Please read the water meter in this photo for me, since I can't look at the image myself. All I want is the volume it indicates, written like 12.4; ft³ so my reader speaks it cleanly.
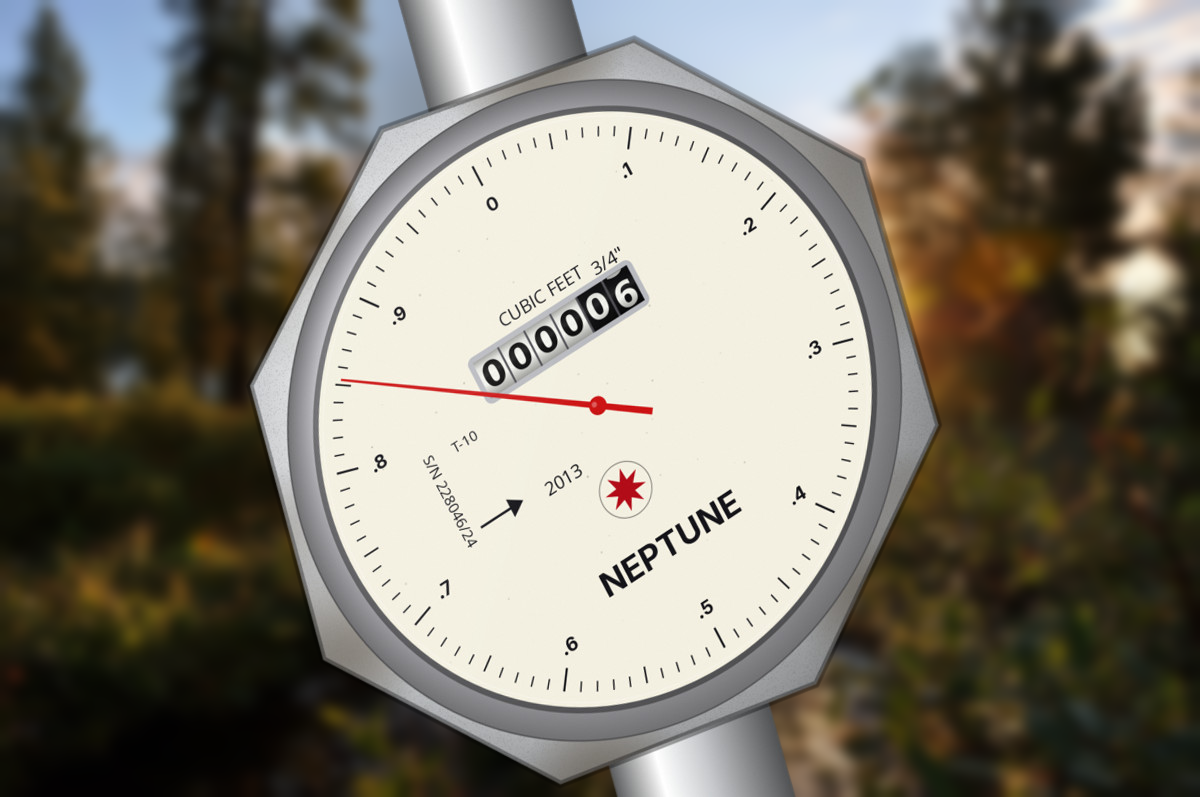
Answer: 5.85; ft³
